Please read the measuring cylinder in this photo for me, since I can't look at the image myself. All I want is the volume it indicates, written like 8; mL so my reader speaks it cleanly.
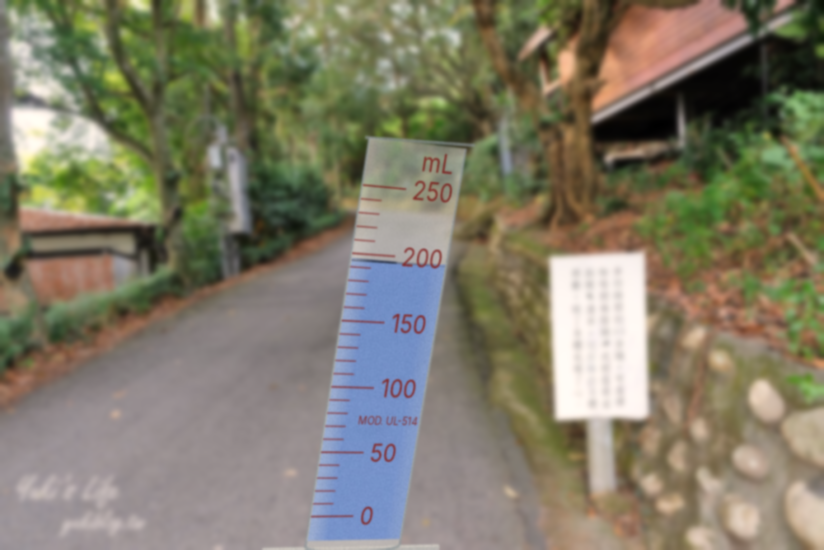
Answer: 195; mL
